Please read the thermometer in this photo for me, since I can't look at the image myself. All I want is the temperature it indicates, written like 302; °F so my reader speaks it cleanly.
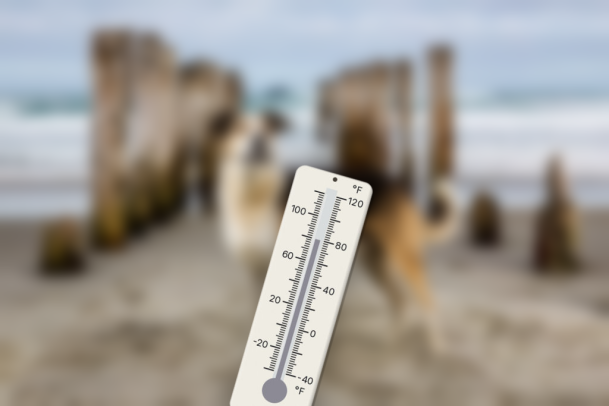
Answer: 80; °F
